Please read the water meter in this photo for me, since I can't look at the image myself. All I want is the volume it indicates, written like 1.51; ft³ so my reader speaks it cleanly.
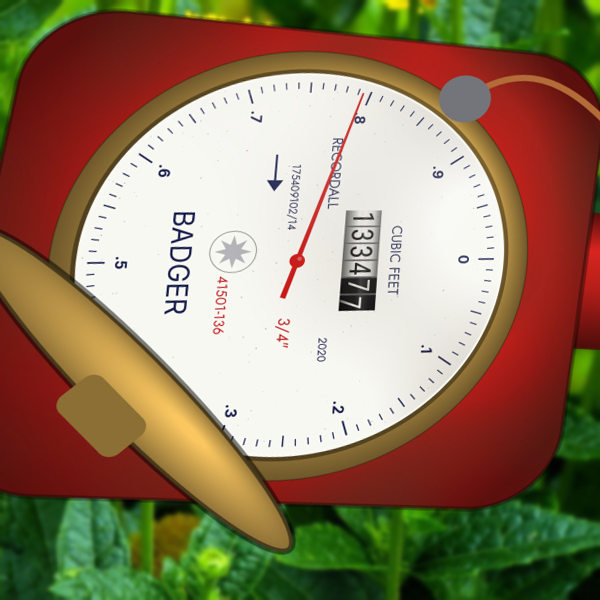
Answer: 133476.79; ft³
